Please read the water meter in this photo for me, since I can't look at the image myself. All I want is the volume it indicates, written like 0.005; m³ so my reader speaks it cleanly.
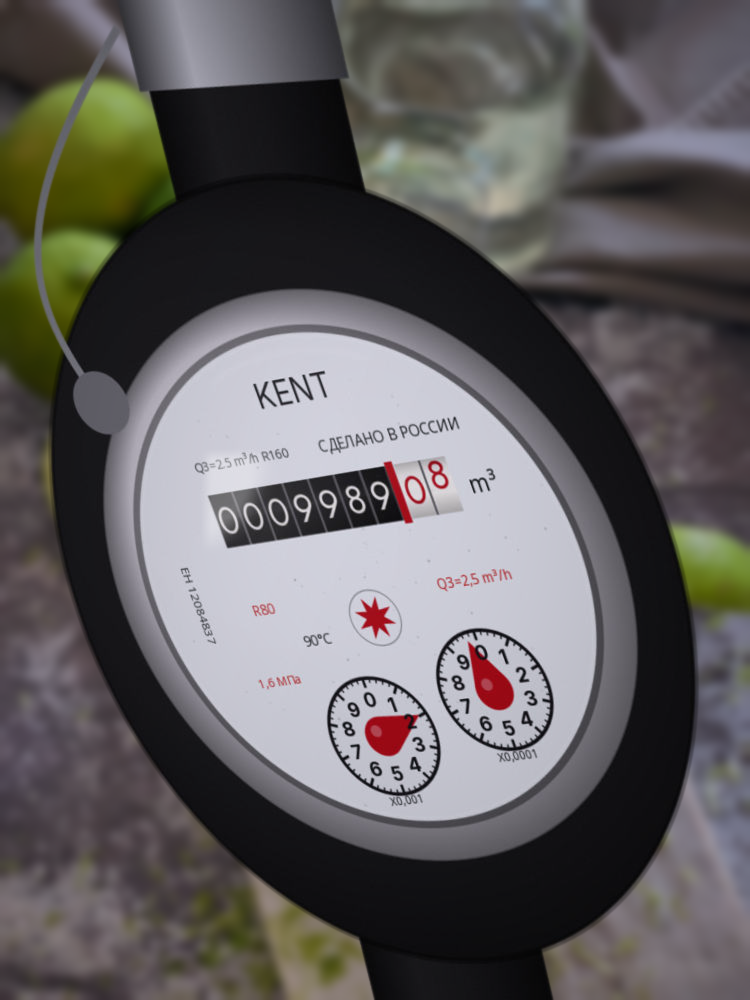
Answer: 9989.0819; m³
